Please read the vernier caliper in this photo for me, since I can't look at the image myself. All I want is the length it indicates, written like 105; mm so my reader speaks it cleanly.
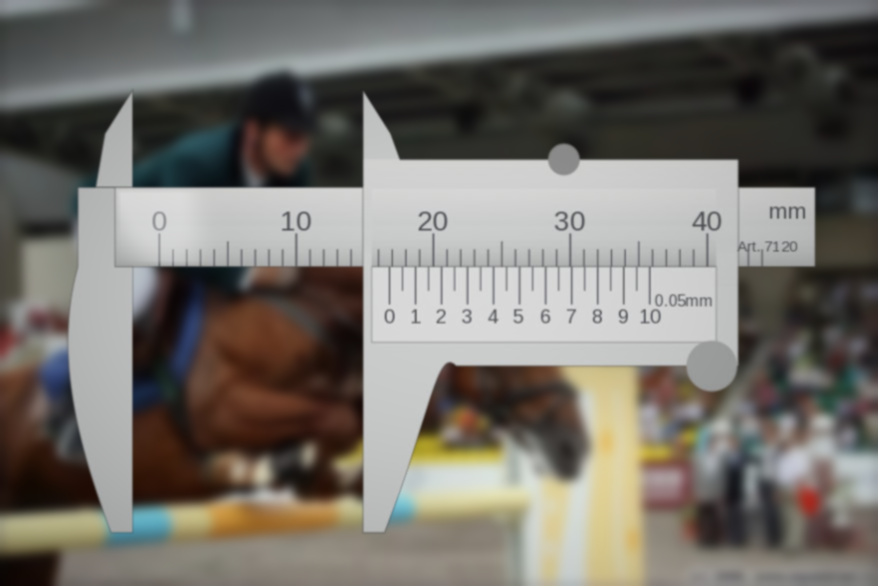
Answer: 16.8; mm
